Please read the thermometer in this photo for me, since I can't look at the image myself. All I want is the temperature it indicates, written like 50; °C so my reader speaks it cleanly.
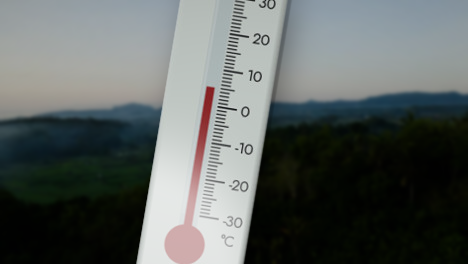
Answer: 5; °C
